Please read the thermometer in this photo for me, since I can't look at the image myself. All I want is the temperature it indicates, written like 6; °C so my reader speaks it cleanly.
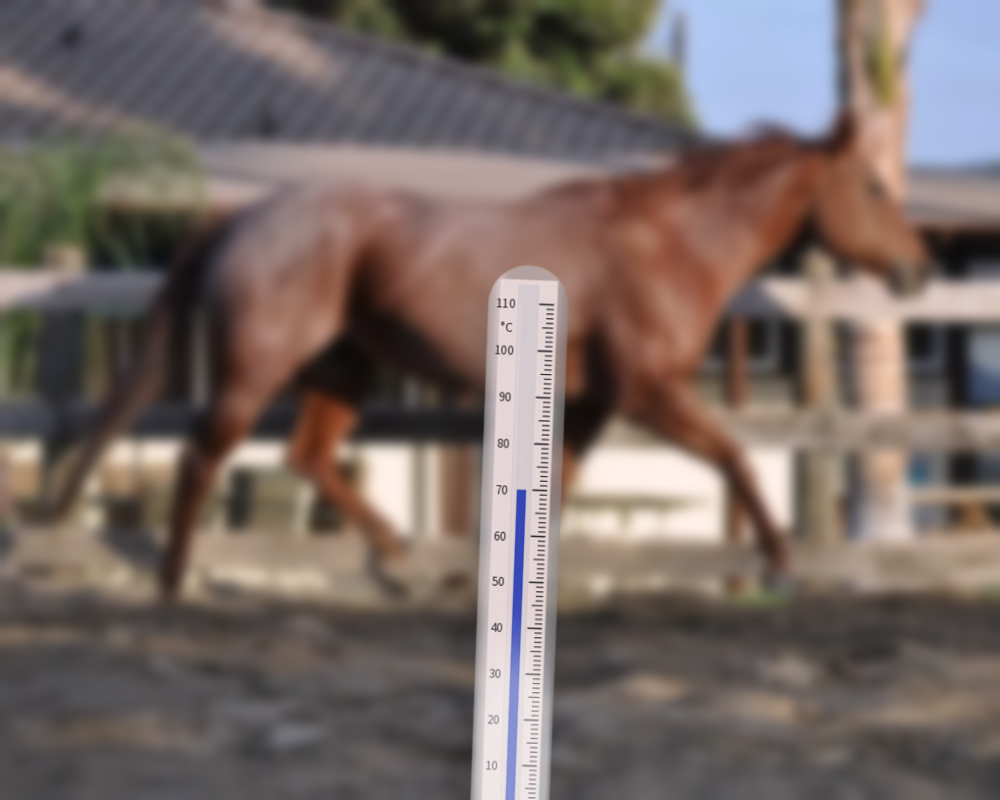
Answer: 70; °C
